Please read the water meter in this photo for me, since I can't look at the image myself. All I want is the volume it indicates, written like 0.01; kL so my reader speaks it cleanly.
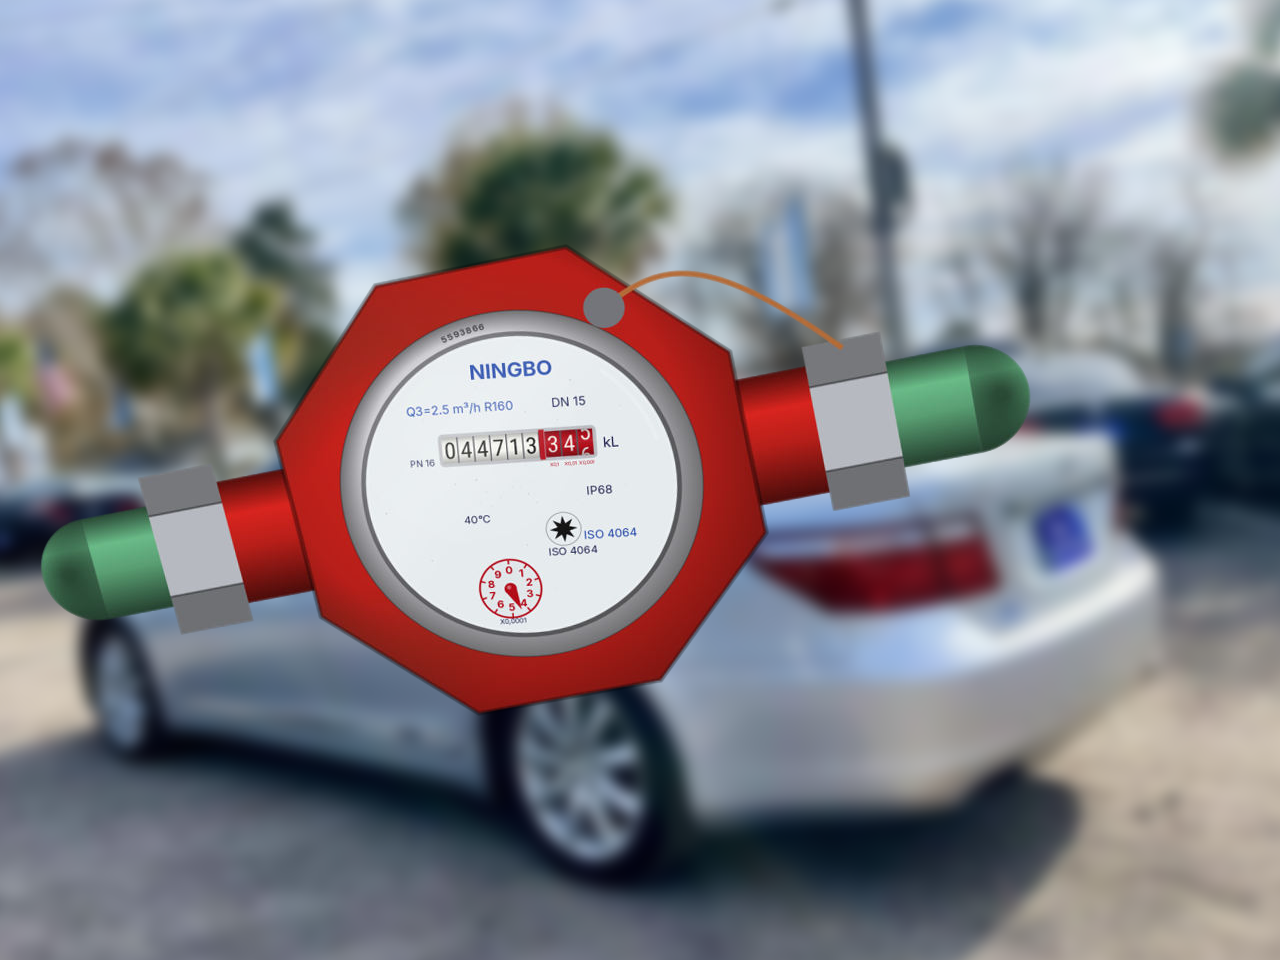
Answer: 44713.3454; kL
